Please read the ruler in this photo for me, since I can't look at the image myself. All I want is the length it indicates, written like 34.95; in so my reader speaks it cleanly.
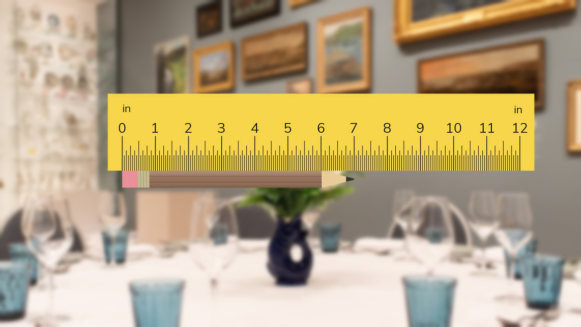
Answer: 7; in
